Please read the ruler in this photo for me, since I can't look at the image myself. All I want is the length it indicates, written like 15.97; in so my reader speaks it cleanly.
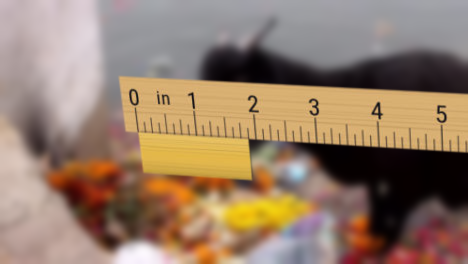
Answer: 1.875; in
